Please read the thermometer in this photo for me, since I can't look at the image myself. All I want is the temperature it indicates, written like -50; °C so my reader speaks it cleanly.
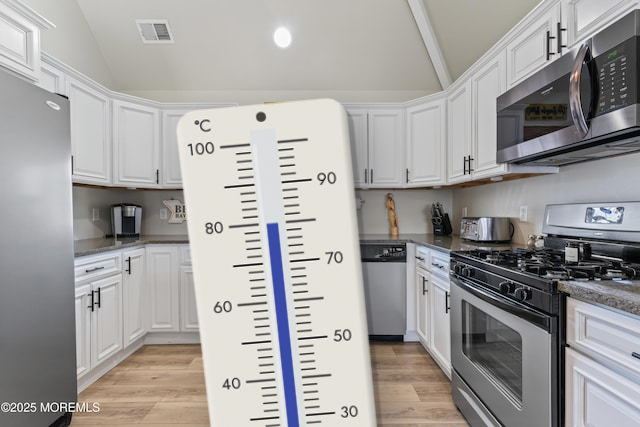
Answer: 80; °C
